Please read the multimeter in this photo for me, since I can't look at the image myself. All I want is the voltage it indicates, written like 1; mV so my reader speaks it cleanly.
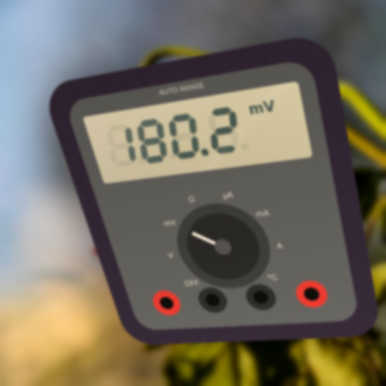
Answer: 180.2; mV
